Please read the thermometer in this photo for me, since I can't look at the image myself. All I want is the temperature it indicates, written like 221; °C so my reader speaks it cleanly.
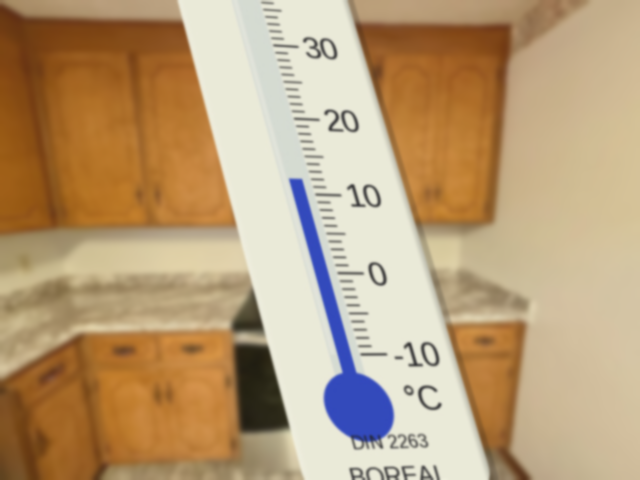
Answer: 12; °C
